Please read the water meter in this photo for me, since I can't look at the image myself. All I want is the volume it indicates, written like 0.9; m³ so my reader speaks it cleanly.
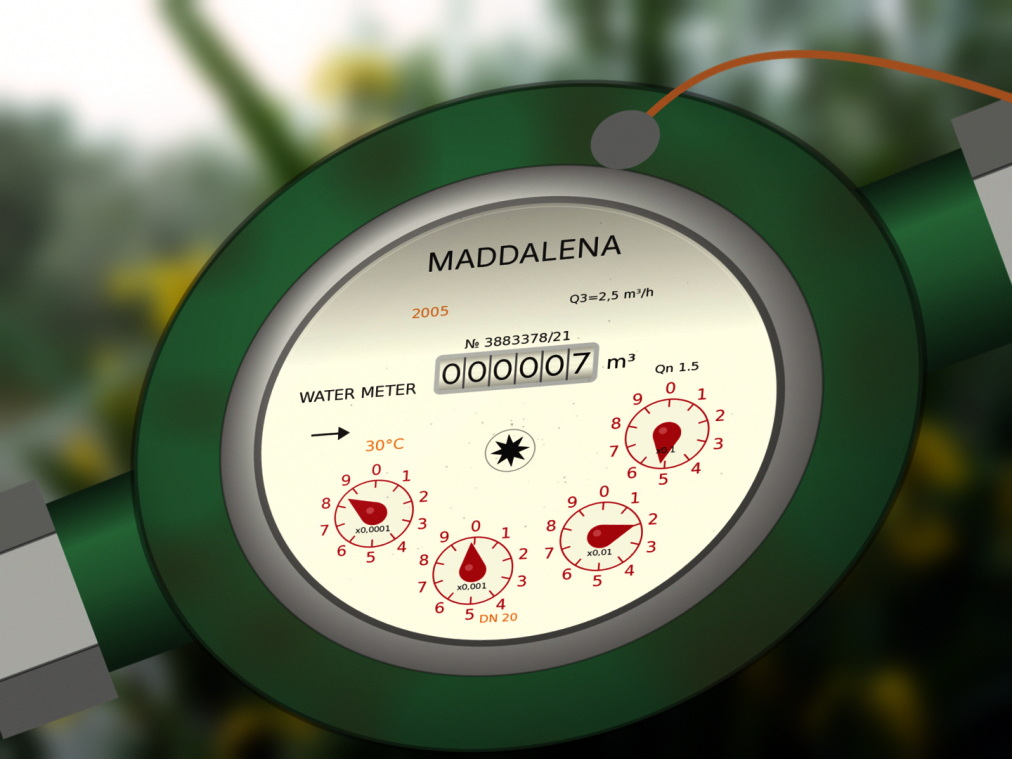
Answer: 7.5198; m³
